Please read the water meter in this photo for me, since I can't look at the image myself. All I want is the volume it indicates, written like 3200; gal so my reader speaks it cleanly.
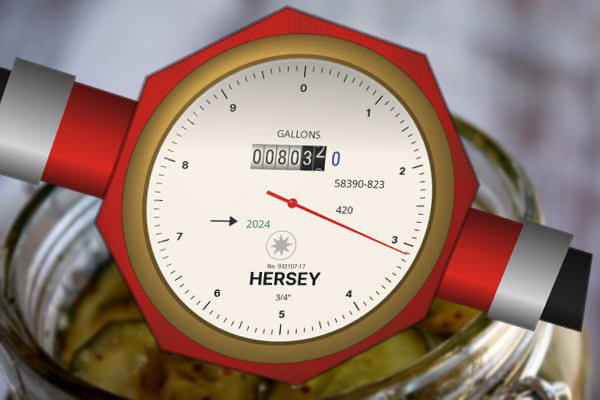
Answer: 80323.1; gal
